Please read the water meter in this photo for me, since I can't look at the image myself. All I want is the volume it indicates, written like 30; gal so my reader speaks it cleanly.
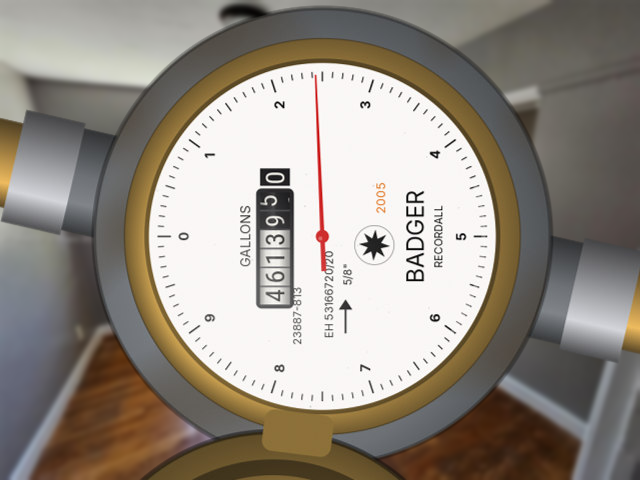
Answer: 4613952.4; gal
